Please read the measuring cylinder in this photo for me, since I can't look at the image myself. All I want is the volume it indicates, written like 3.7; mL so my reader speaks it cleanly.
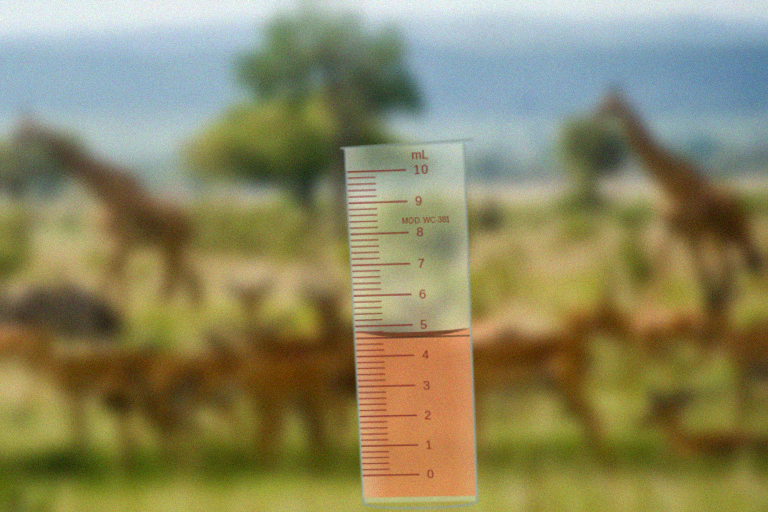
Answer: 4.6; mL
